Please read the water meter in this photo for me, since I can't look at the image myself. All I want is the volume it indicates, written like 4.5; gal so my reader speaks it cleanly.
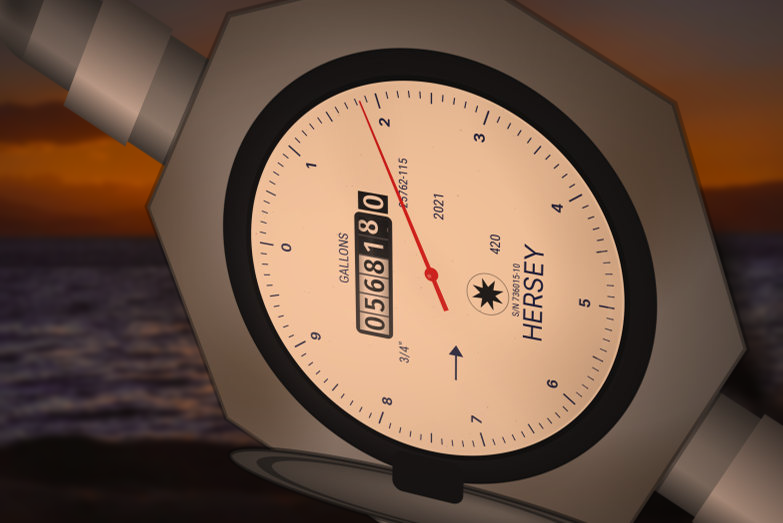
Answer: 568181.8; gal
